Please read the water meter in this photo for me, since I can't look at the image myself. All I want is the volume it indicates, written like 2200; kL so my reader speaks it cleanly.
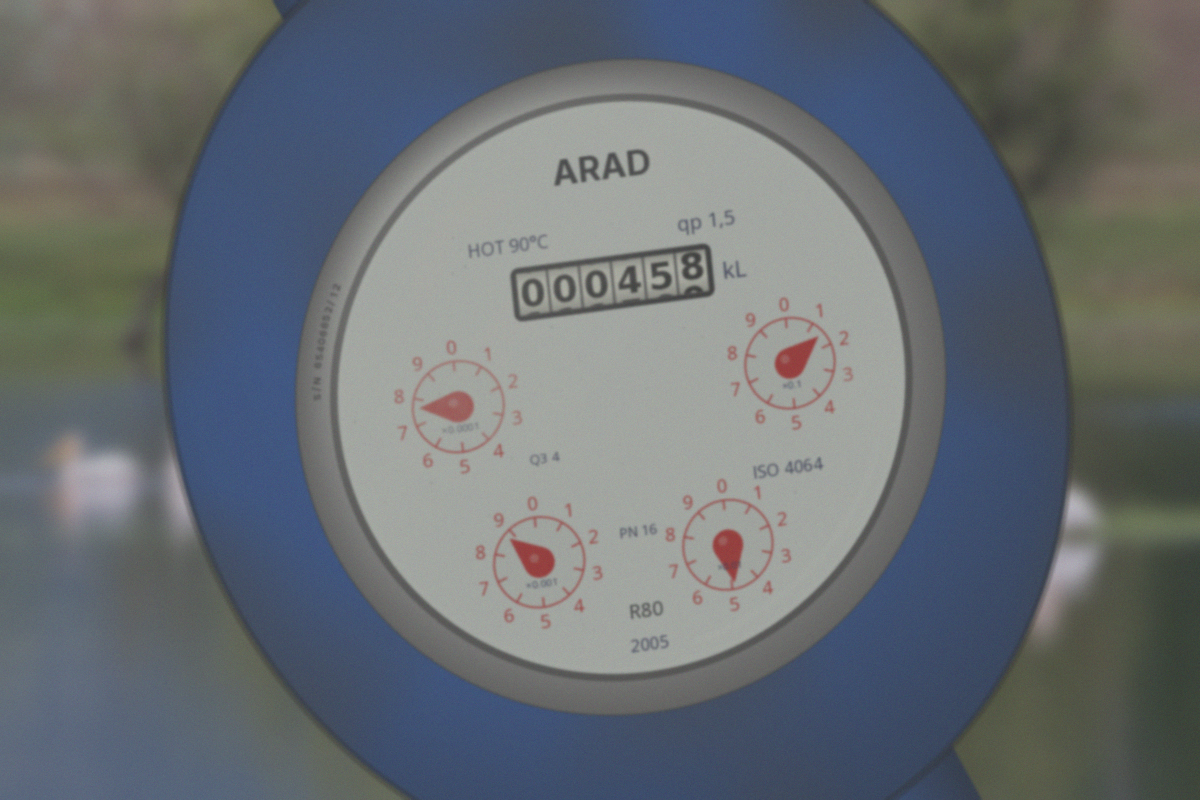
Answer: 458.1487; kL
